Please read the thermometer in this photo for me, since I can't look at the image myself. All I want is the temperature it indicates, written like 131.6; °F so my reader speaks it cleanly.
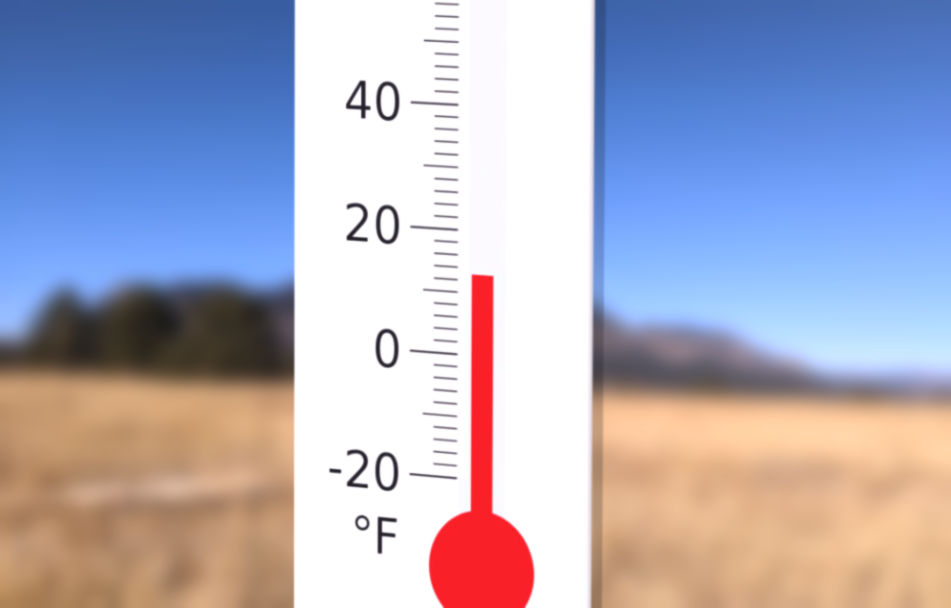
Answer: 13; °F
